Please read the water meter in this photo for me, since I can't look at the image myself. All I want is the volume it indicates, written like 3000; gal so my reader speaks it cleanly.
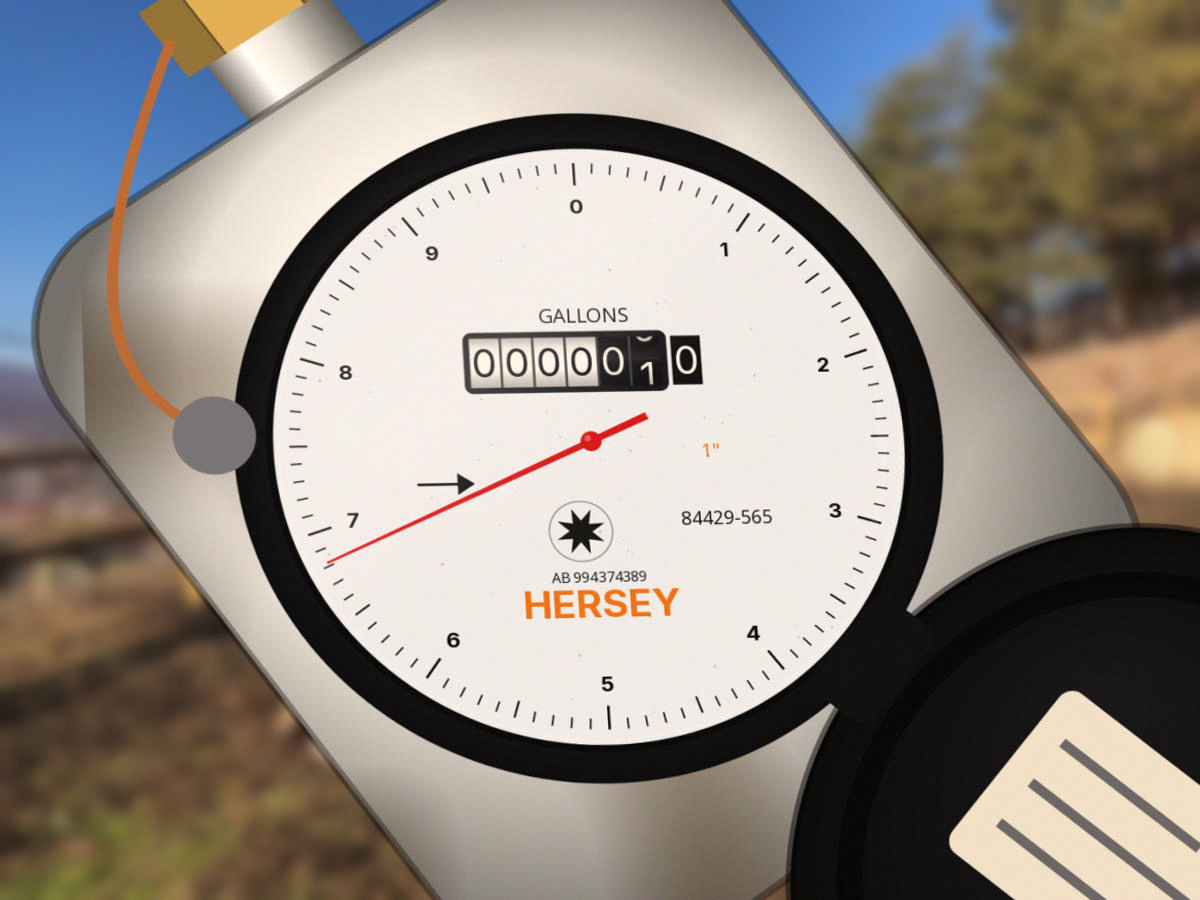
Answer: 6.8; gal
